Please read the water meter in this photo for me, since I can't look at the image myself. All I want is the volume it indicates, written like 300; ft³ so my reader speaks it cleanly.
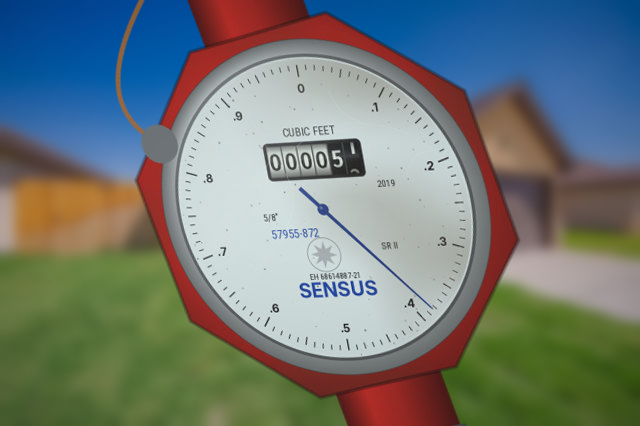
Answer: 51.38; ft³
